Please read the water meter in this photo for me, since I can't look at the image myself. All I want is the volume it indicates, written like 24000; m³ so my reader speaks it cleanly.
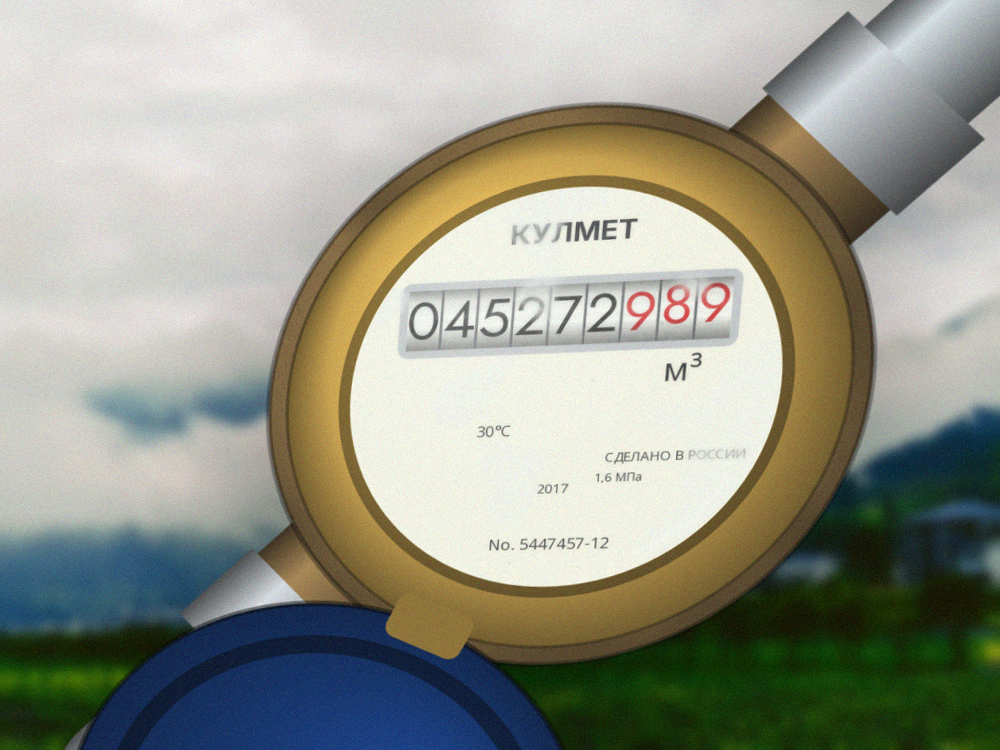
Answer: 45272.989; m³
